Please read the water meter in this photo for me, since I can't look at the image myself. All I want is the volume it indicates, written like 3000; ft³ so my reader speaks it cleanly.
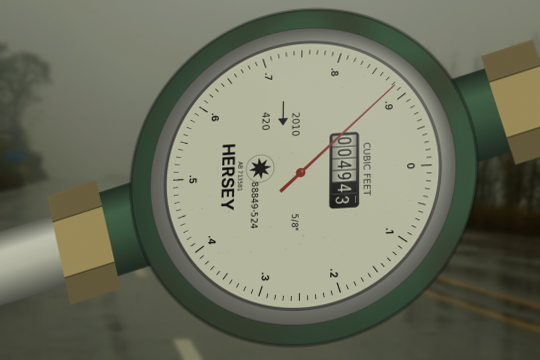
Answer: 4942.88; ft³
